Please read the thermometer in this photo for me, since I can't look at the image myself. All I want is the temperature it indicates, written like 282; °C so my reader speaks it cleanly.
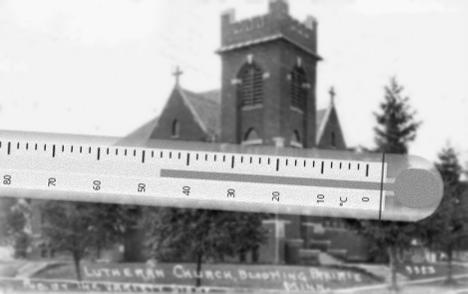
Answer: 46; °C
